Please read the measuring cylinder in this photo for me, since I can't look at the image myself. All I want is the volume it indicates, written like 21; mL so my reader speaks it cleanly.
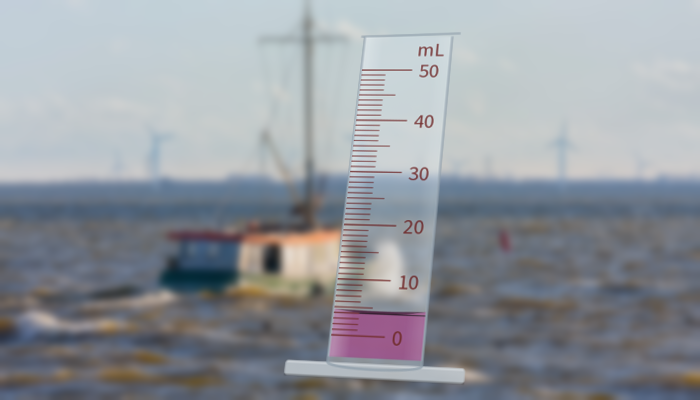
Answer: 4; mL
